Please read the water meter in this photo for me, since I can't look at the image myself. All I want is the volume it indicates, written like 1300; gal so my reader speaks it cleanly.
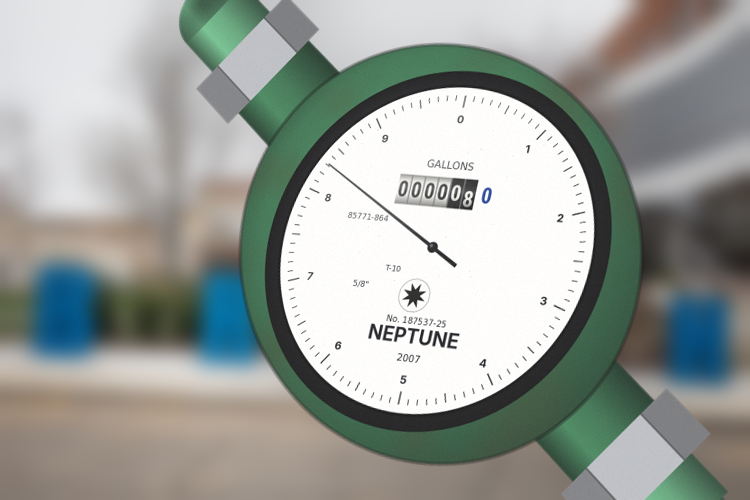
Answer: 78.3; gal
